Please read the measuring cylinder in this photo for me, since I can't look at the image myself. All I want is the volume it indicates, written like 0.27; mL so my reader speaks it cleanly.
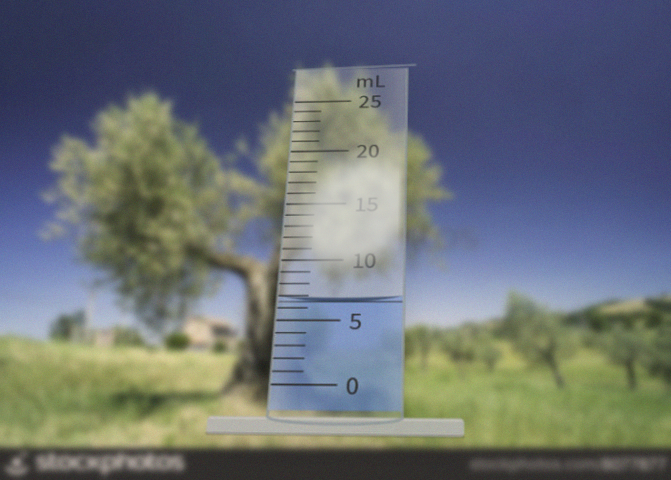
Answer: 6.5; mL
